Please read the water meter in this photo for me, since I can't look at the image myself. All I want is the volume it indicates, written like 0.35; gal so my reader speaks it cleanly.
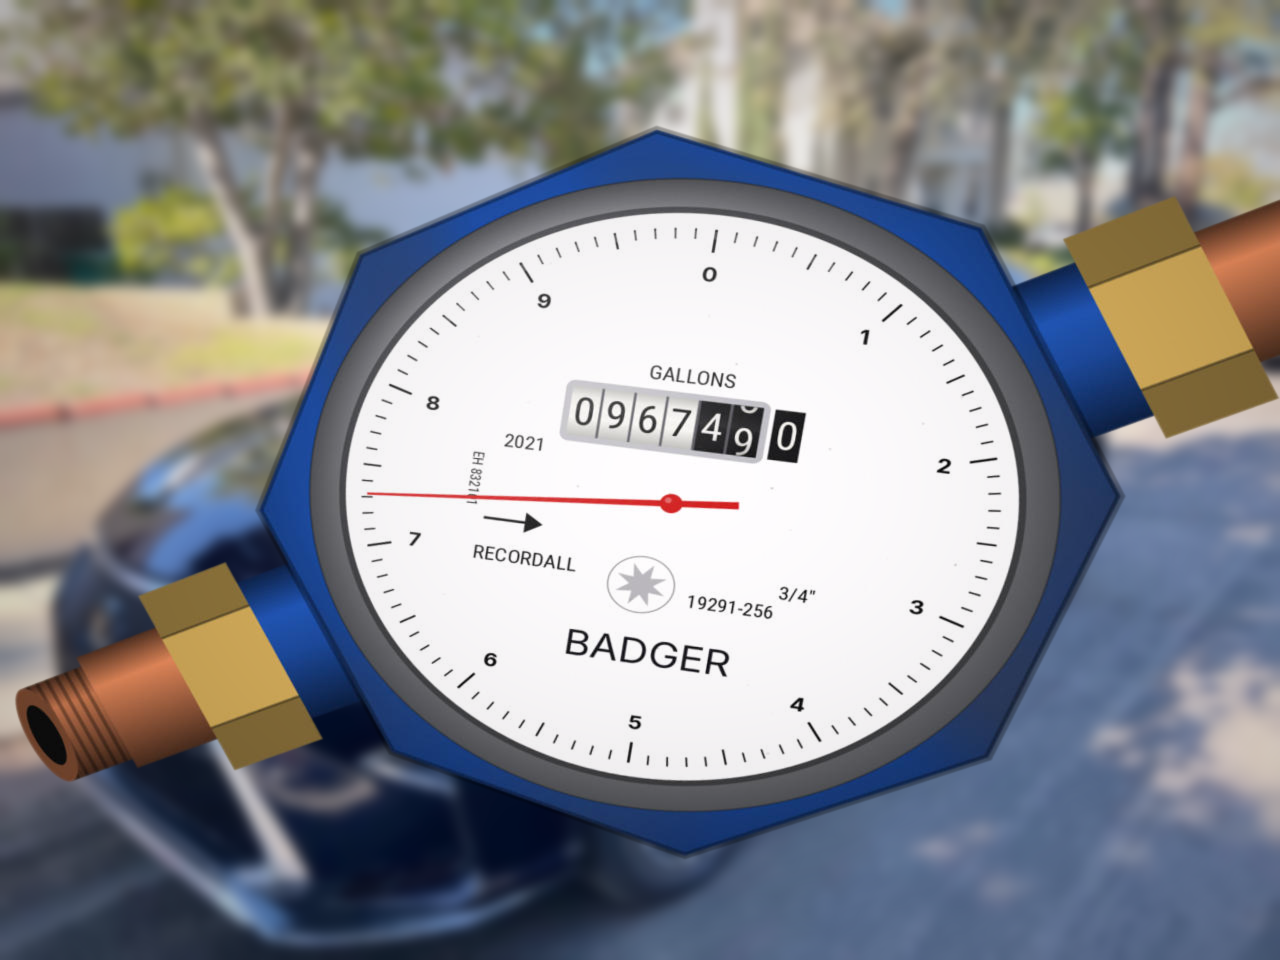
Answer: 967487.3; gal
